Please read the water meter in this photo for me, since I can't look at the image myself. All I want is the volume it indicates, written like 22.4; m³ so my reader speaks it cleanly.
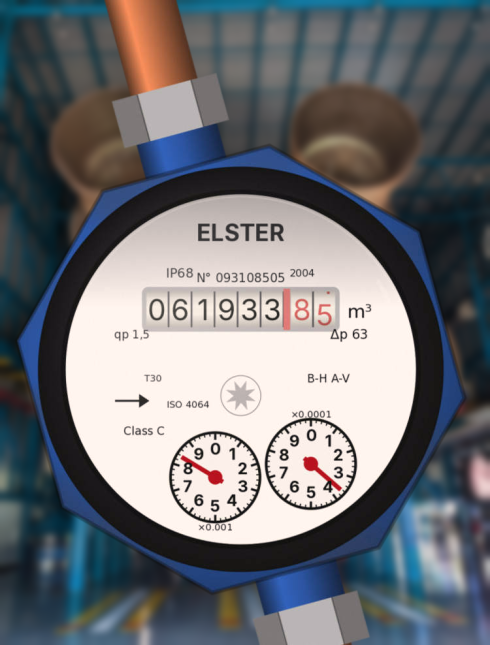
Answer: 61933.8483; m³
